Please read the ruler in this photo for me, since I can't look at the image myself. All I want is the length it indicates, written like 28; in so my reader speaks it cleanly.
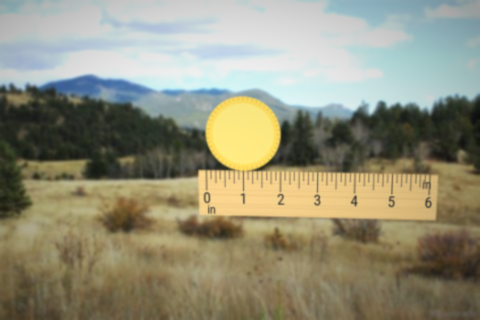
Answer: 2; in
